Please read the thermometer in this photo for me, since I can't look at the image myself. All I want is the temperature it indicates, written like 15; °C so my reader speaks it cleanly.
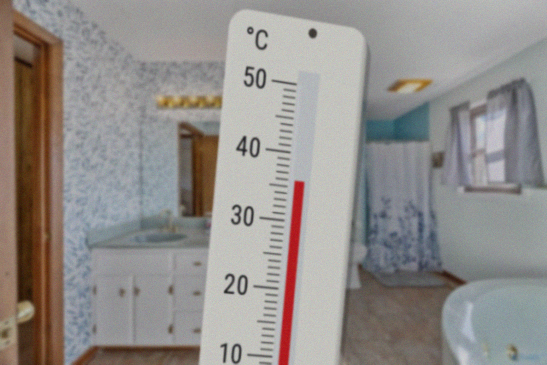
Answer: 36; °C
